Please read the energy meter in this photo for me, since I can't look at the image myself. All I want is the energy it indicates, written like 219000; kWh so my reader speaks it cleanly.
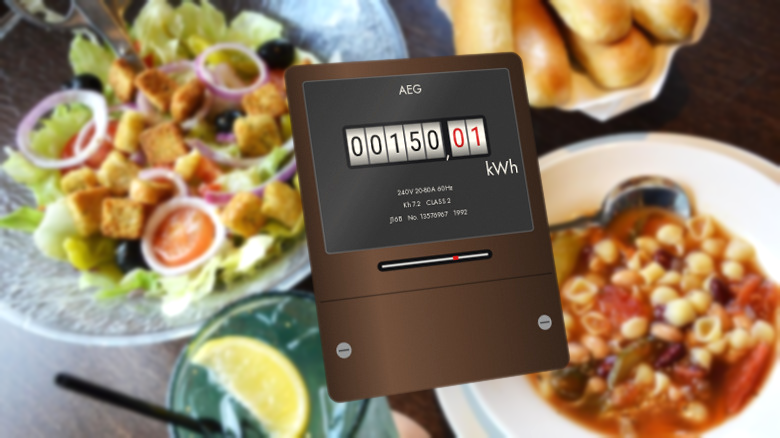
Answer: 150.01; kWh
